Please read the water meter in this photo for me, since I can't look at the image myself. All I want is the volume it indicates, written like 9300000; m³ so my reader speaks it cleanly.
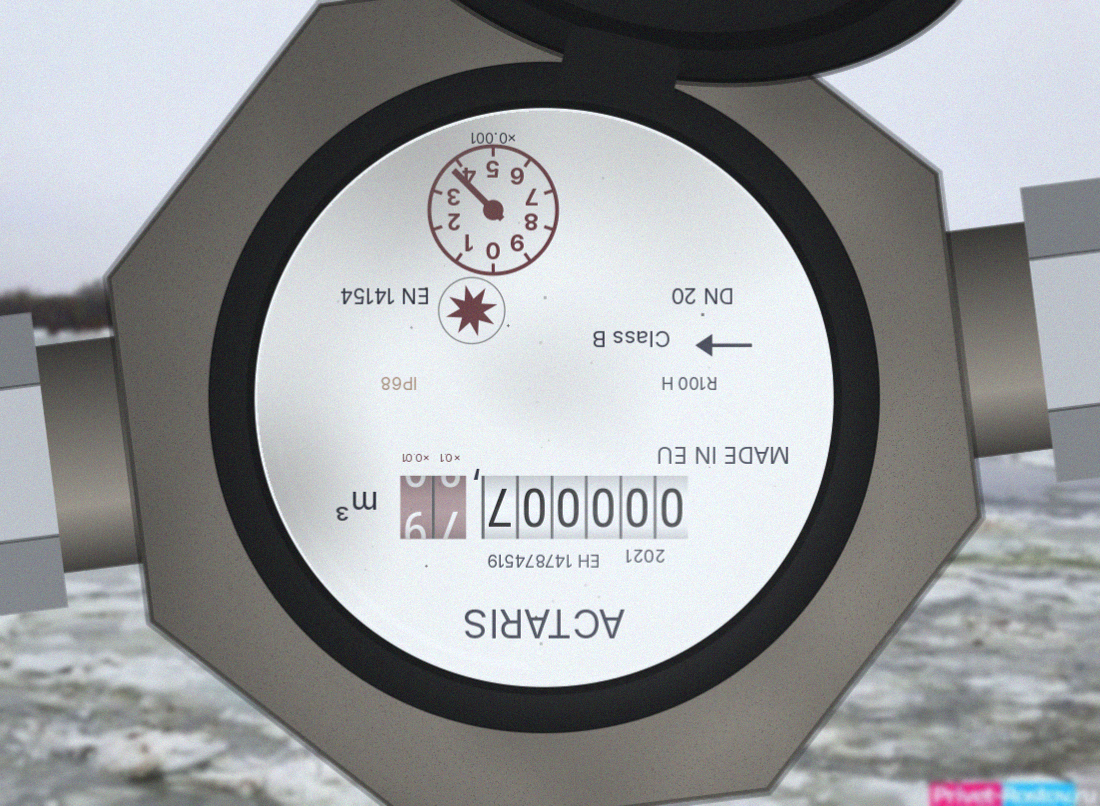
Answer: 7.793; m³
